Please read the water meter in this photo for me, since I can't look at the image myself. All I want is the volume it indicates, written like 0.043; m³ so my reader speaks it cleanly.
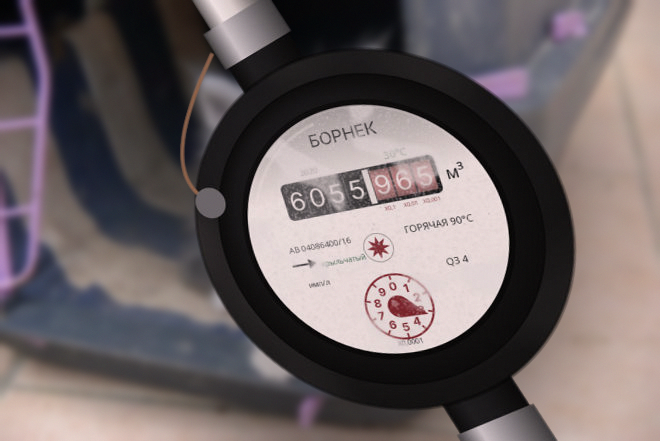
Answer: 6055.9653; m³
